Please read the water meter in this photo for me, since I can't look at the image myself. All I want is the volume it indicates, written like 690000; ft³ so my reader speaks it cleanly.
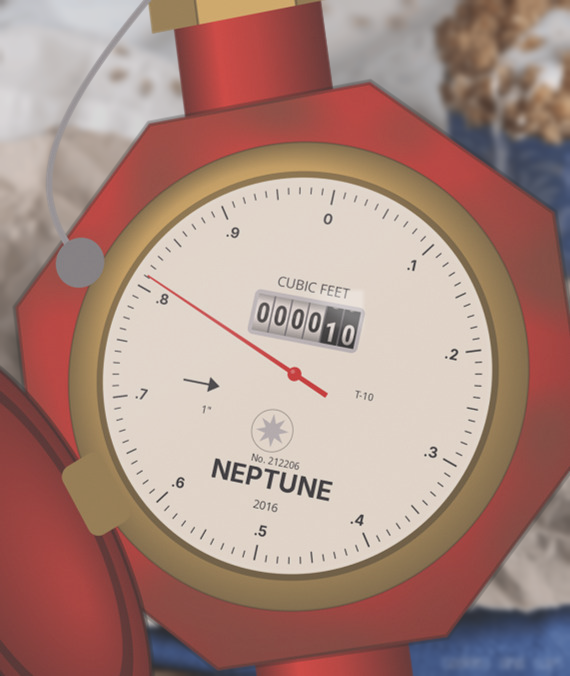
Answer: 9.81; ft³
